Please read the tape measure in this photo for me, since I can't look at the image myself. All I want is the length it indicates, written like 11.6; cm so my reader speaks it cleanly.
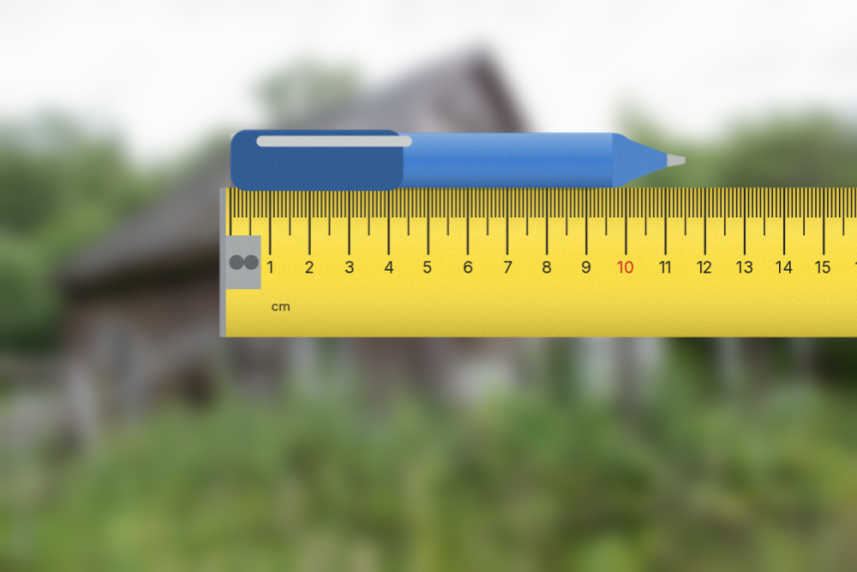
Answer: 11.5; cm
